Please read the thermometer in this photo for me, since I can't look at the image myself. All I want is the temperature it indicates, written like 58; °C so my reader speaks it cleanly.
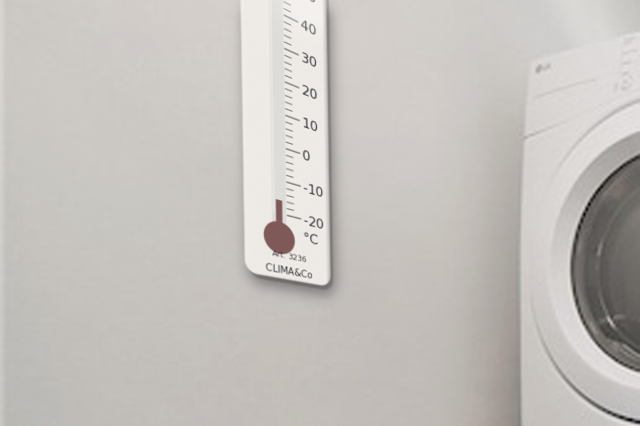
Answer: -16; °C
